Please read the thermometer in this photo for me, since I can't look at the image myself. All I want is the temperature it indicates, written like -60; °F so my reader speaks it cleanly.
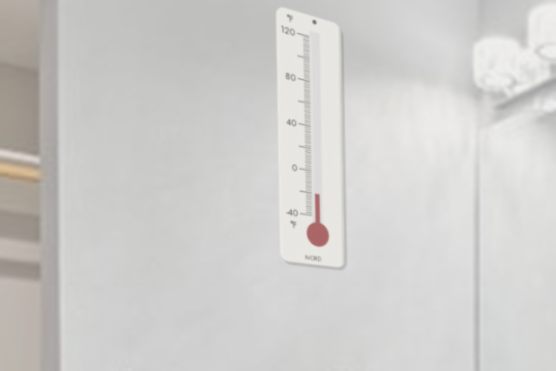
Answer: -20; °F
